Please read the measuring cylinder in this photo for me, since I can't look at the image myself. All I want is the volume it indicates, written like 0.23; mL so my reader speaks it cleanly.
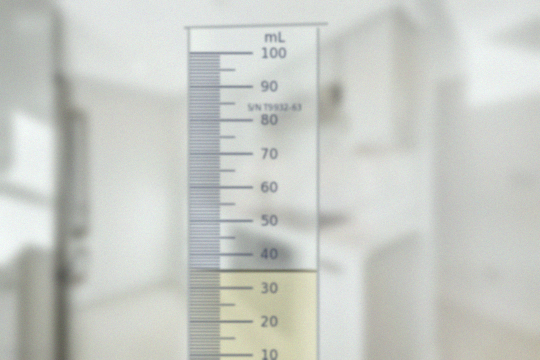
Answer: 35; mL
